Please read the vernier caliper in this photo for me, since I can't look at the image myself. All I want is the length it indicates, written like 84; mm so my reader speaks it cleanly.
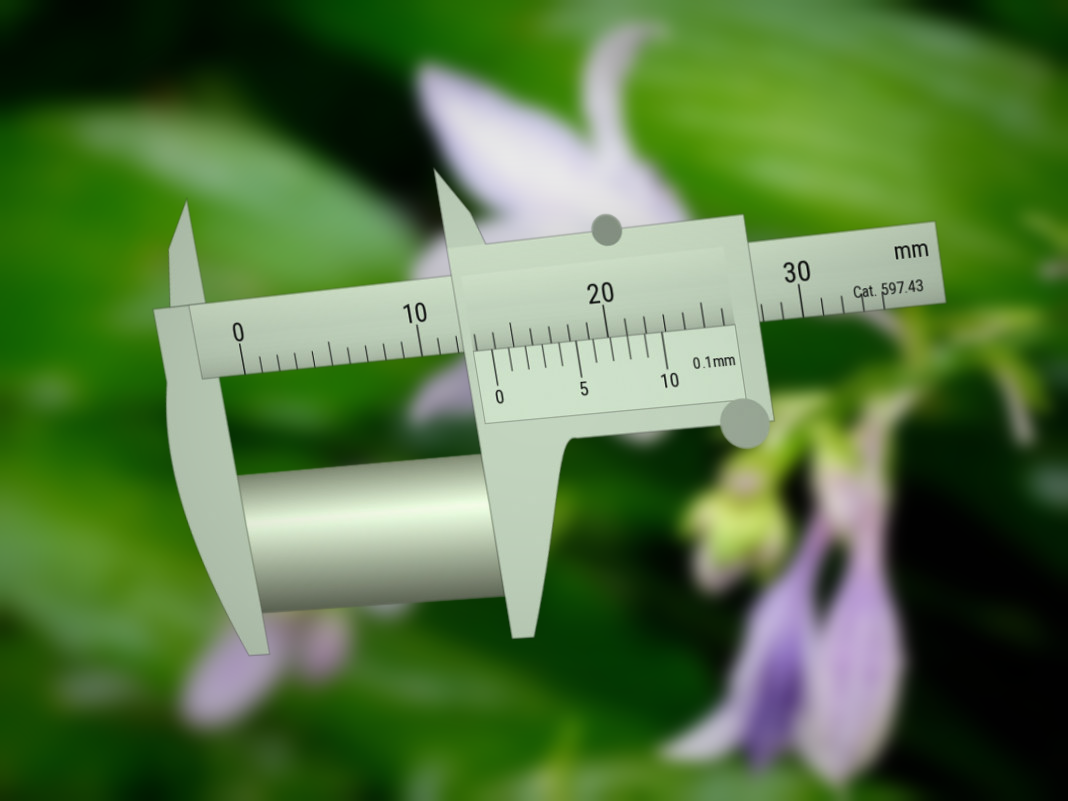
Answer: 13.8; mm
